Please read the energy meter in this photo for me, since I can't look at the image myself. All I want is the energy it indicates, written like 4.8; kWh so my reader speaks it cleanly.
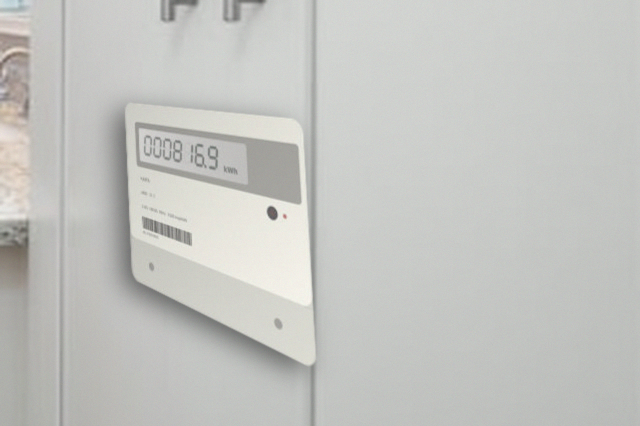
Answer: 816.9; kWh
